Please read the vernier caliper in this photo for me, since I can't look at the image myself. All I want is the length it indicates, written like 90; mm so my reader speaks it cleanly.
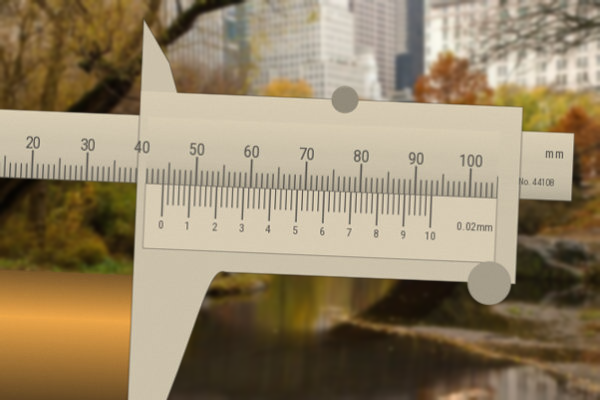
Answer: 44.0; mm
